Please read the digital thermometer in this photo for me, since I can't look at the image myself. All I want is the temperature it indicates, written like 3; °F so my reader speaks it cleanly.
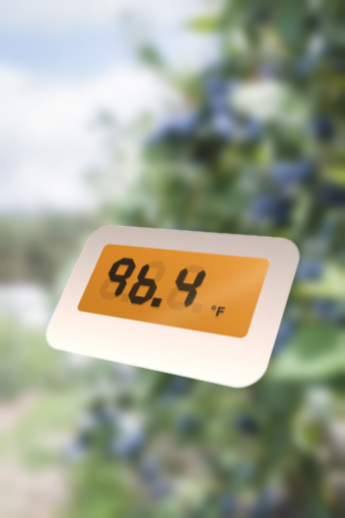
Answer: 96.4; °F
